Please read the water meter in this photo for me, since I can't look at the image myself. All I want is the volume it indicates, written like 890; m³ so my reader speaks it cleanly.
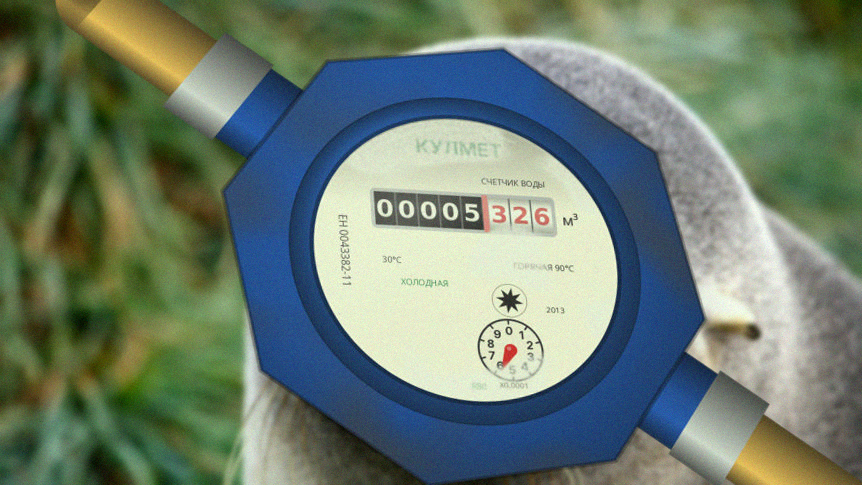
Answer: 5.3265; m³
